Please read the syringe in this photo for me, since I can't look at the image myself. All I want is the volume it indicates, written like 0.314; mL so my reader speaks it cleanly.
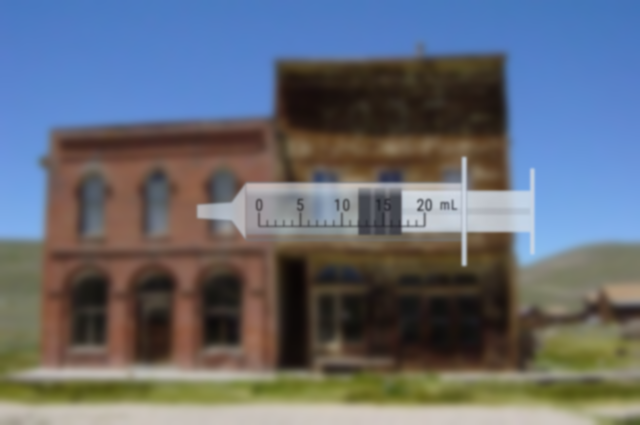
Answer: 12; mL
